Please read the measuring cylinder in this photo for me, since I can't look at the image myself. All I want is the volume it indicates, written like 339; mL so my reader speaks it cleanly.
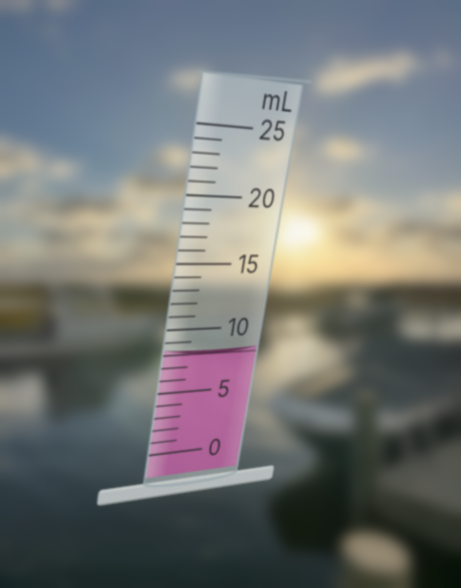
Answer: 8; mL
